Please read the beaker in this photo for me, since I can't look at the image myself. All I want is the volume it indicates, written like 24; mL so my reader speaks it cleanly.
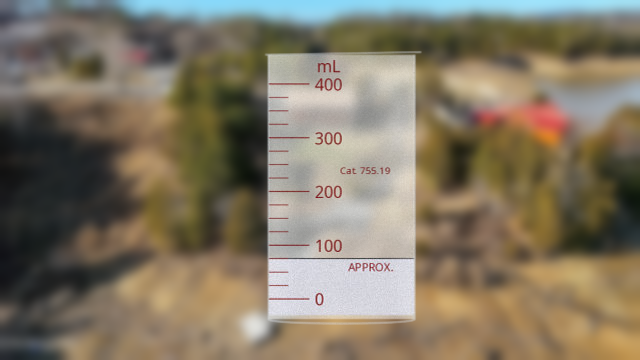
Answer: 75; mL
